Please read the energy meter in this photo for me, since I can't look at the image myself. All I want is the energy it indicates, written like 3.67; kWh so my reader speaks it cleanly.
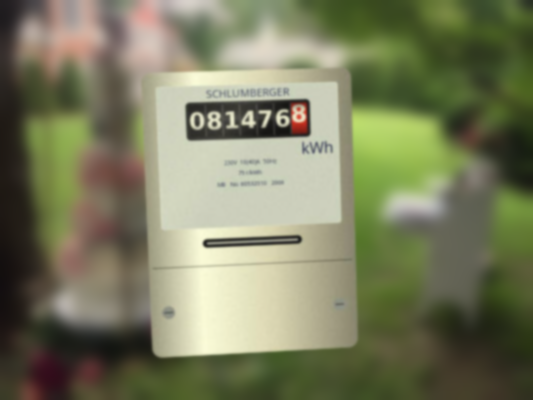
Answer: 81476.8; kWh
